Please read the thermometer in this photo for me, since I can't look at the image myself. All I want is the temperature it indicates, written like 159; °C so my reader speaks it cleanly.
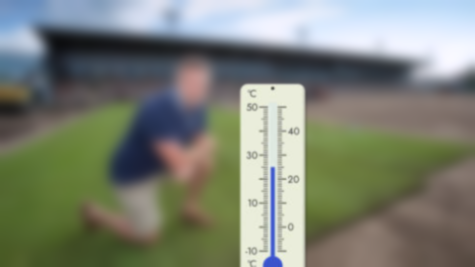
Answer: 25; °C
